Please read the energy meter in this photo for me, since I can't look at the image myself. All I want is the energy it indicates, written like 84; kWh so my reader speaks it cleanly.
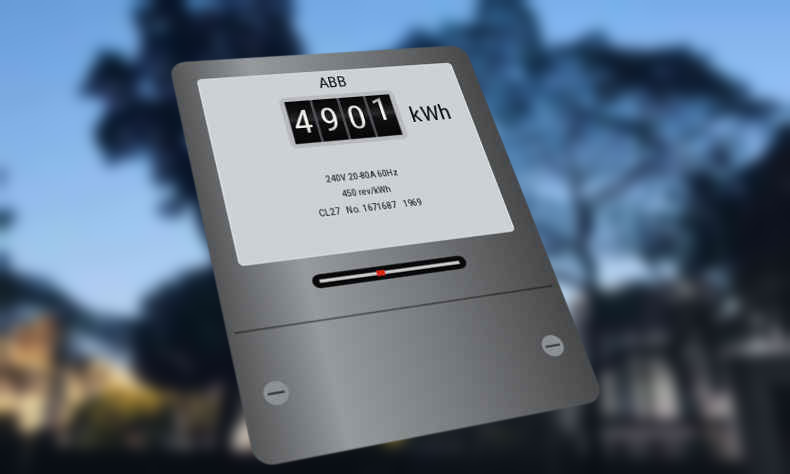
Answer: 4901; kWh
